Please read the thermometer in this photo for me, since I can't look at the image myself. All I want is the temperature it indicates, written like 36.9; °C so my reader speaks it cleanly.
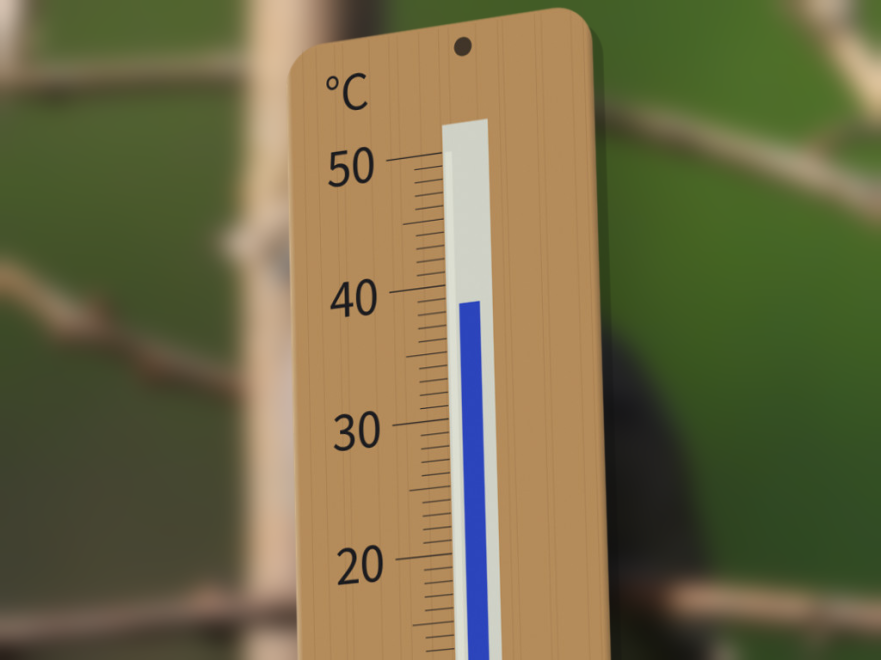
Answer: 38.5; °C
